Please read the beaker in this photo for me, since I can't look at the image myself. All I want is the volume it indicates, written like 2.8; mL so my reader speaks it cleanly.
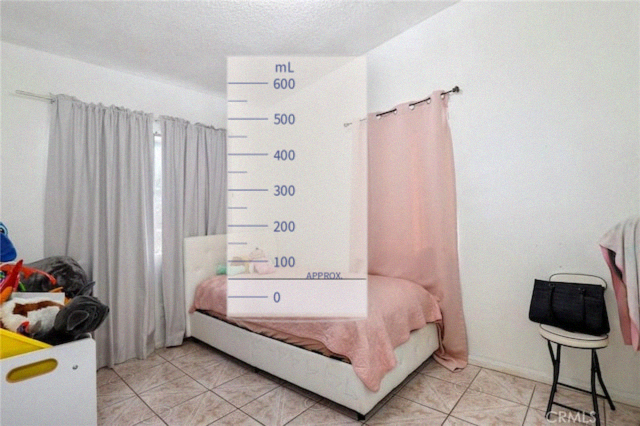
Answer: 50; mL
